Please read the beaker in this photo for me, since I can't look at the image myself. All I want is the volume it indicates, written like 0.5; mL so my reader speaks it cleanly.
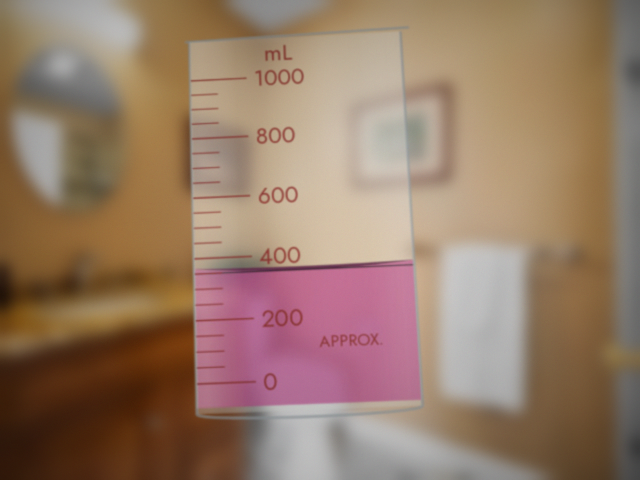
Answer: 350; mL
